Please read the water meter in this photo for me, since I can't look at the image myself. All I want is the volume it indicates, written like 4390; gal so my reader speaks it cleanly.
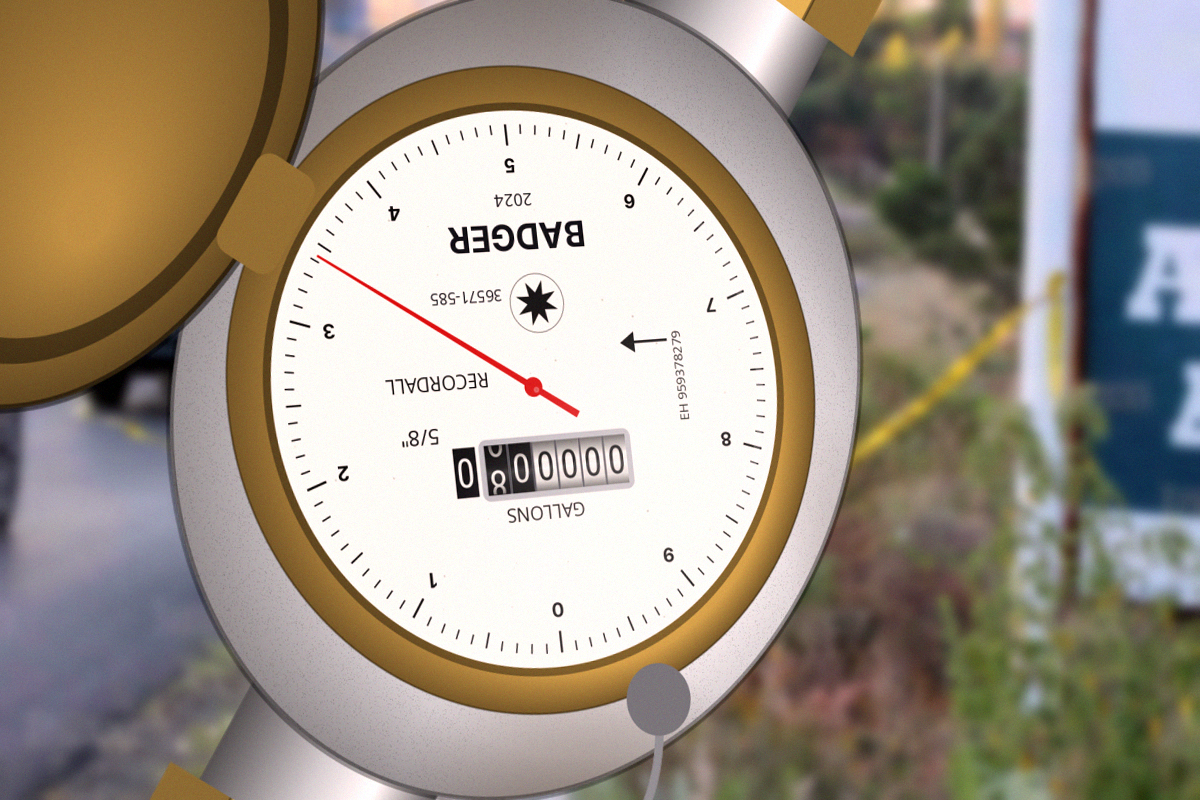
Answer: 83.4; gal
